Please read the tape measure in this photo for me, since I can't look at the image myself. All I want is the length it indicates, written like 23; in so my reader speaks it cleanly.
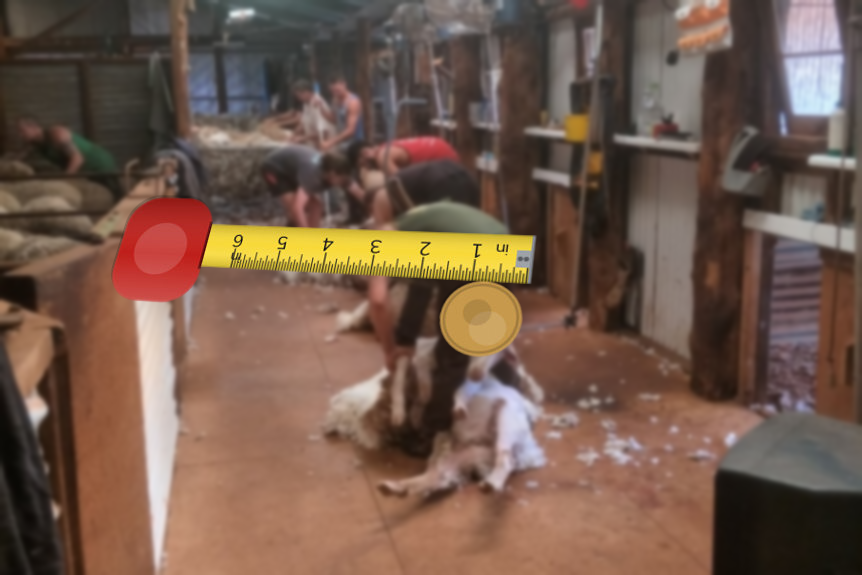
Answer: 1.5; in
